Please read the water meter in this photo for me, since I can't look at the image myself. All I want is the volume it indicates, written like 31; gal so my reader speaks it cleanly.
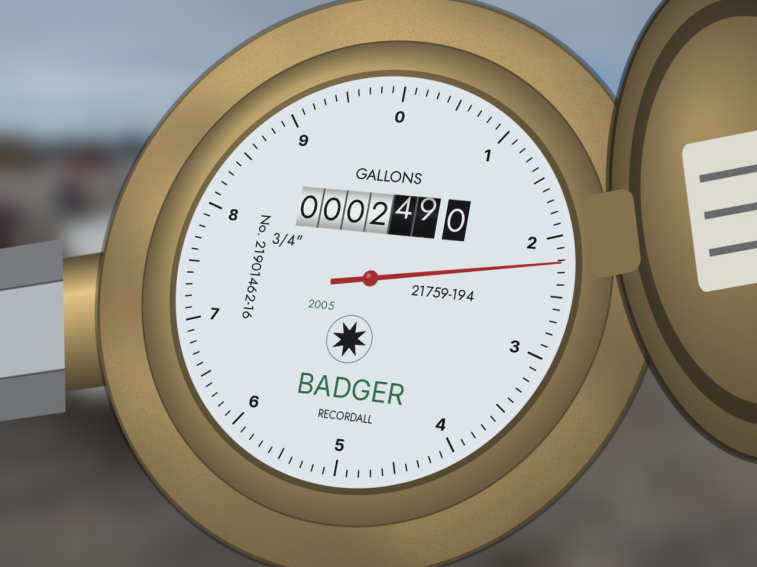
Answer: 2492.2; gal
